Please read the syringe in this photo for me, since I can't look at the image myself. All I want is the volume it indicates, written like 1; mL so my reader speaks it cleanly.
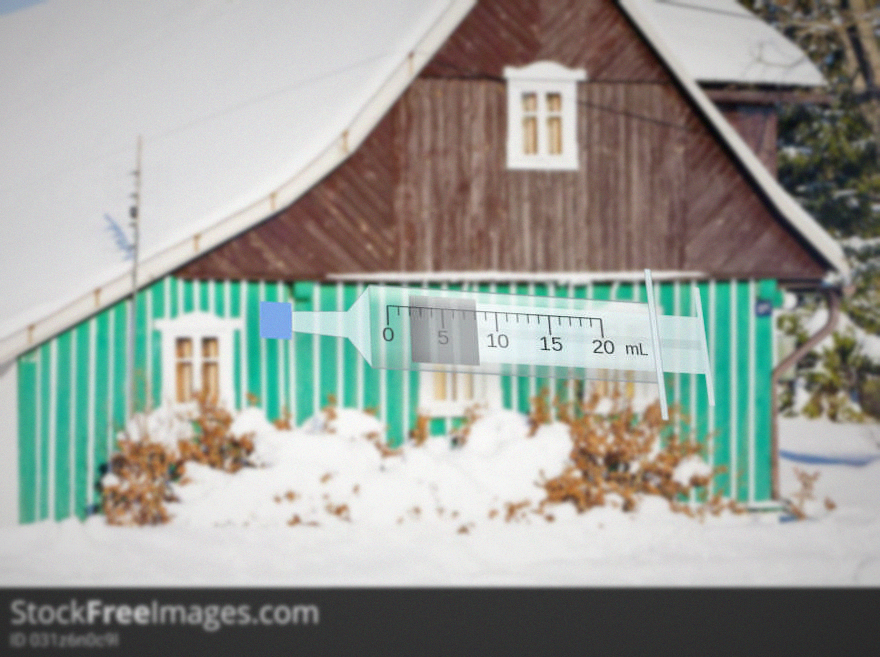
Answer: 2; mL
